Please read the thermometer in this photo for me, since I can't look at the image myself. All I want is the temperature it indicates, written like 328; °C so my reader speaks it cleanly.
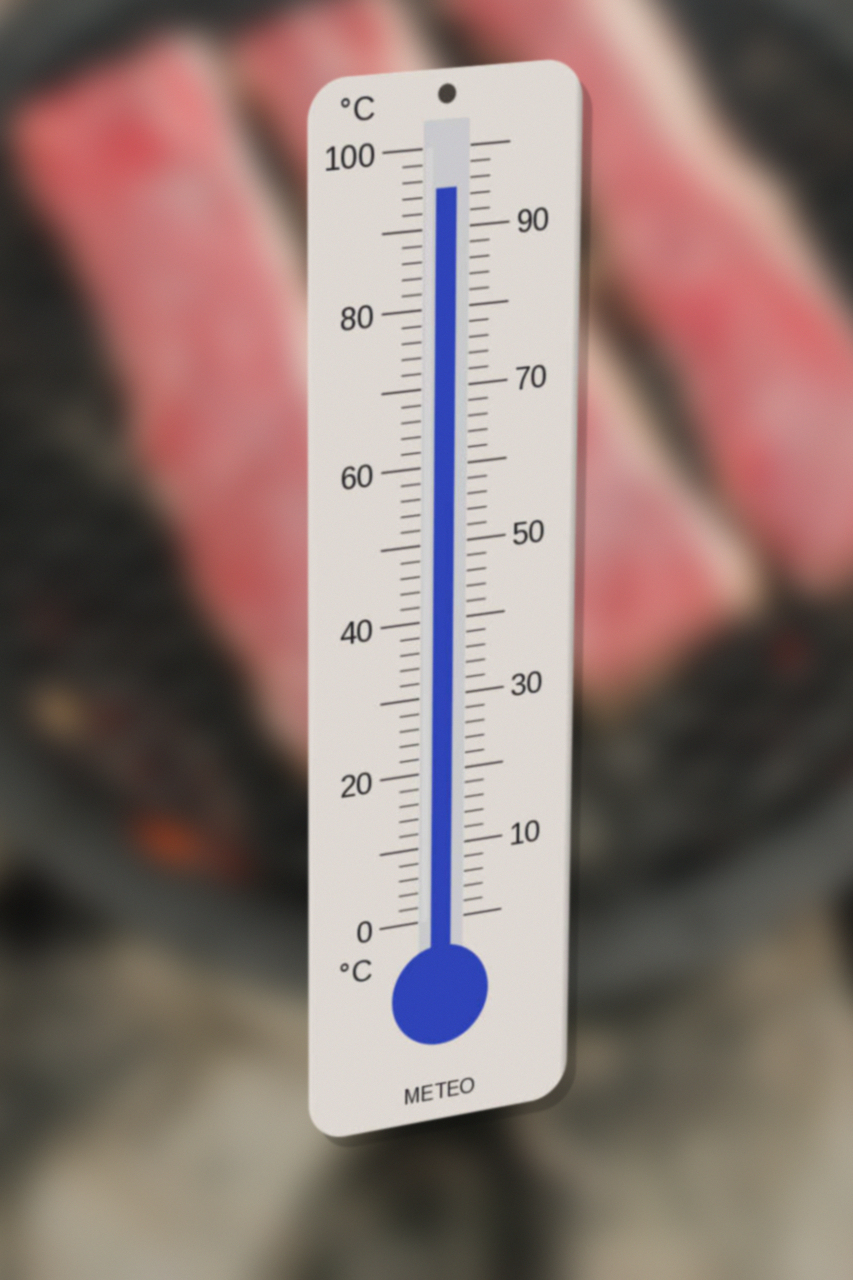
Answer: 95; °C
